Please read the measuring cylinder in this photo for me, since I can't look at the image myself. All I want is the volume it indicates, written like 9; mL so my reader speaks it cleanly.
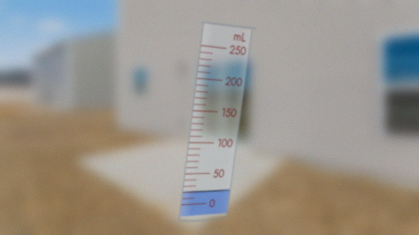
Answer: 20; mL
